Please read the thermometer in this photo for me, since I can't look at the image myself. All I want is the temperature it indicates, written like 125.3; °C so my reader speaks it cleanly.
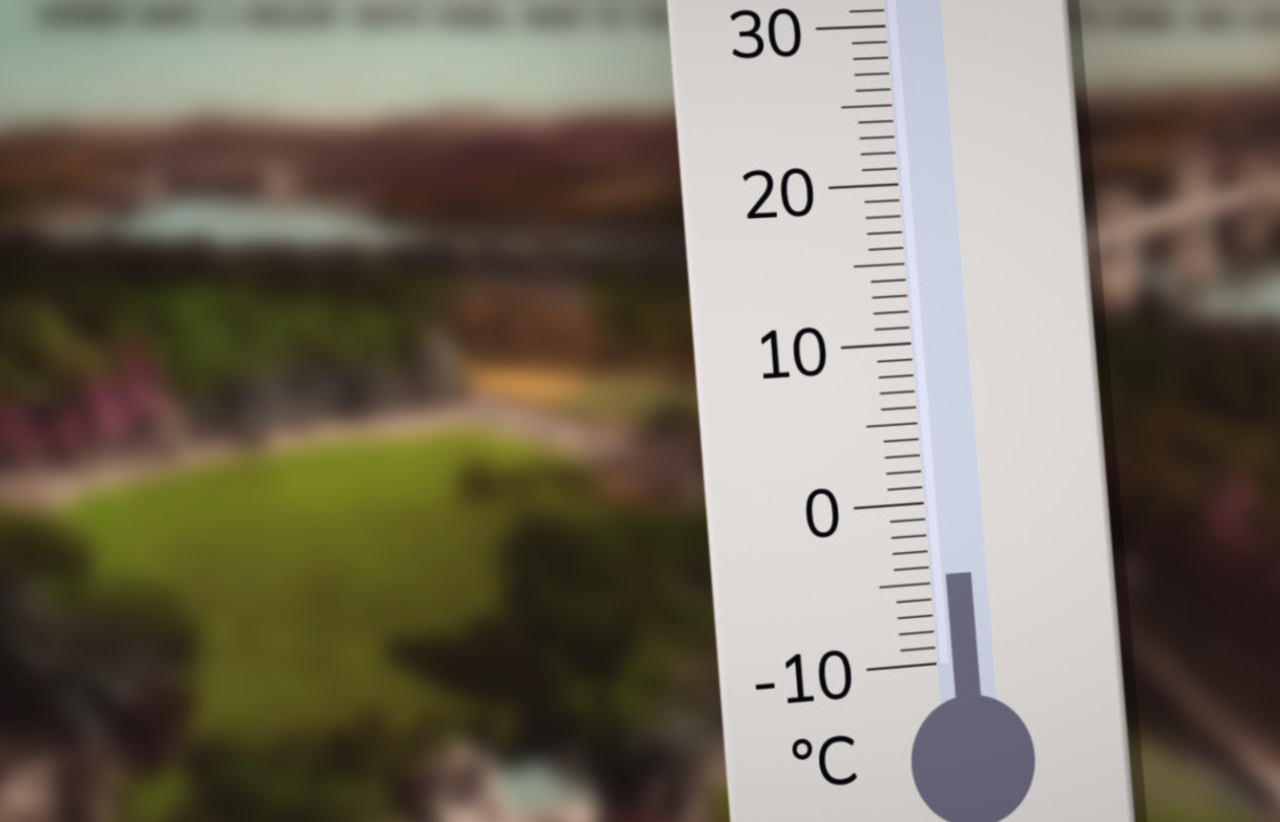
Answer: -4.5; °C
